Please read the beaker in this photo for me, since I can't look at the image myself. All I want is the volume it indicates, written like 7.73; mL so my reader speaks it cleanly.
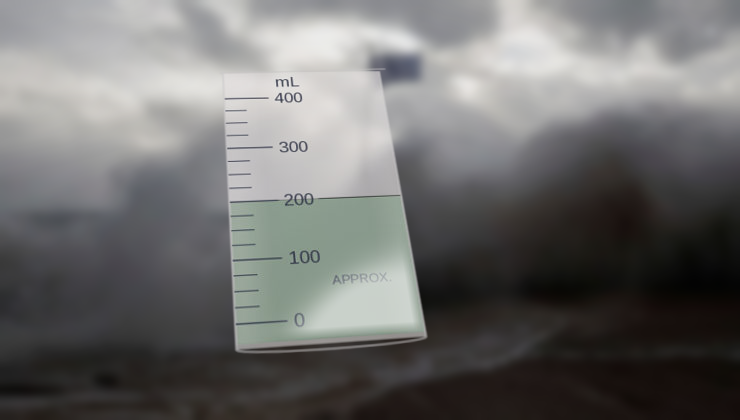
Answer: 200; mL
